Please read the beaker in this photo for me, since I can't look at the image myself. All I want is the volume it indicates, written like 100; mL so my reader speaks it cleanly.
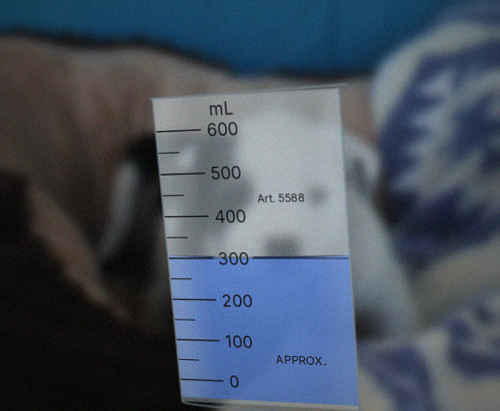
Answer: 300; mL
